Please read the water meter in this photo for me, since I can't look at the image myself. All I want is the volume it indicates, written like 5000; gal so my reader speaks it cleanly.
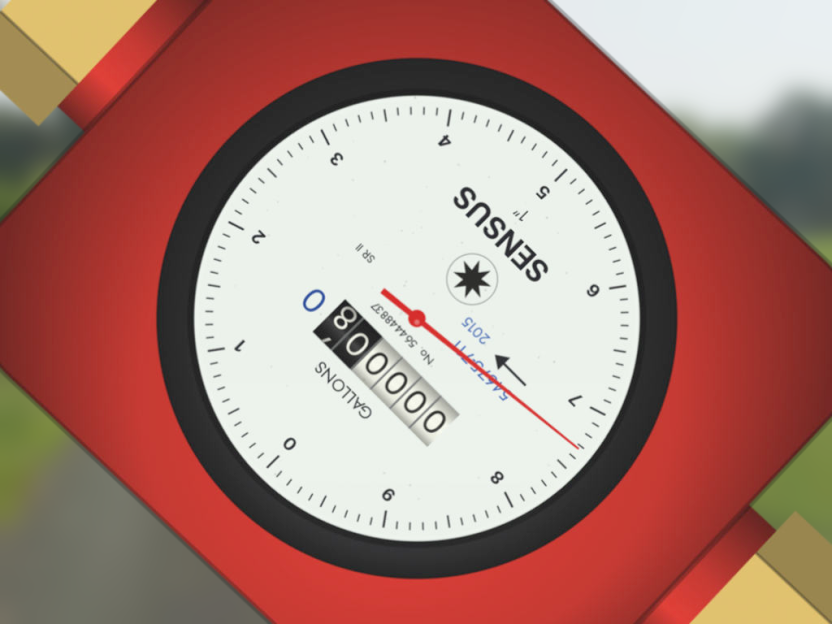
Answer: 77.3; gal
